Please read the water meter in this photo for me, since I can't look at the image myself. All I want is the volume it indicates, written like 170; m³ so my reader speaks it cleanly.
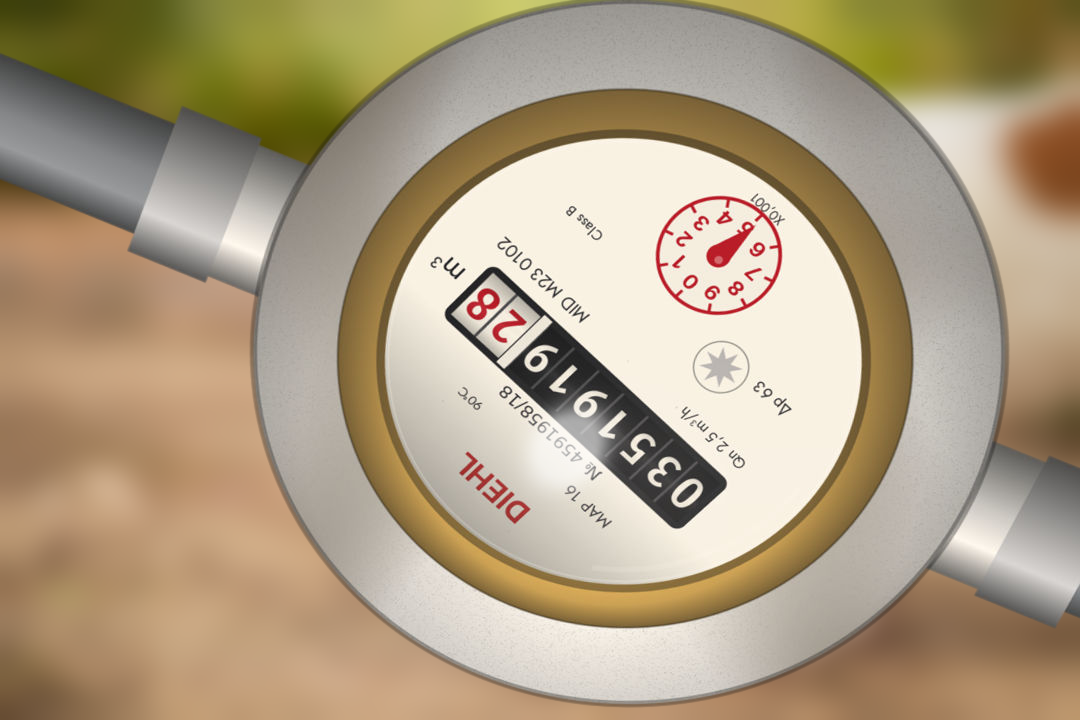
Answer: 351919.285; m³
